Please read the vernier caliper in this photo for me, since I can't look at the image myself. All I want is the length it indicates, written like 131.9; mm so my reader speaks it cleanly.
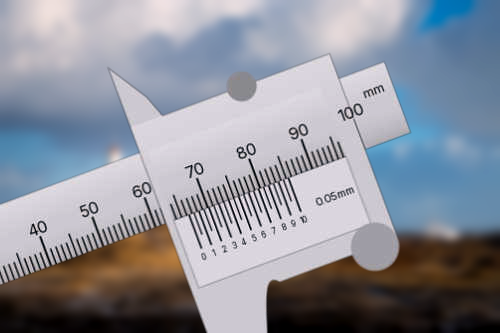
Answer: 66.4; mm
